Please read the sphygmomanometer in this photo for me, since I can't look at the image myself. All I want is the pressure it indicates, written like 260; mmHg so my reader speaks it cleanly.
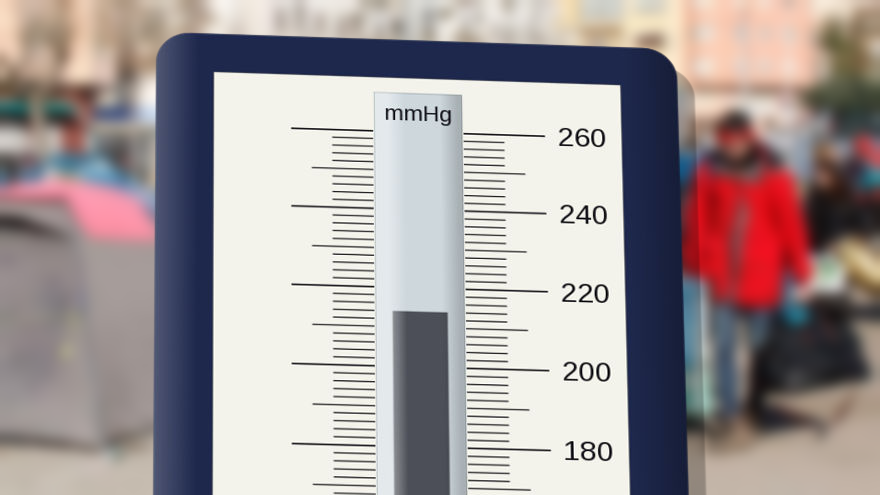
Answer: 214; mmHg
